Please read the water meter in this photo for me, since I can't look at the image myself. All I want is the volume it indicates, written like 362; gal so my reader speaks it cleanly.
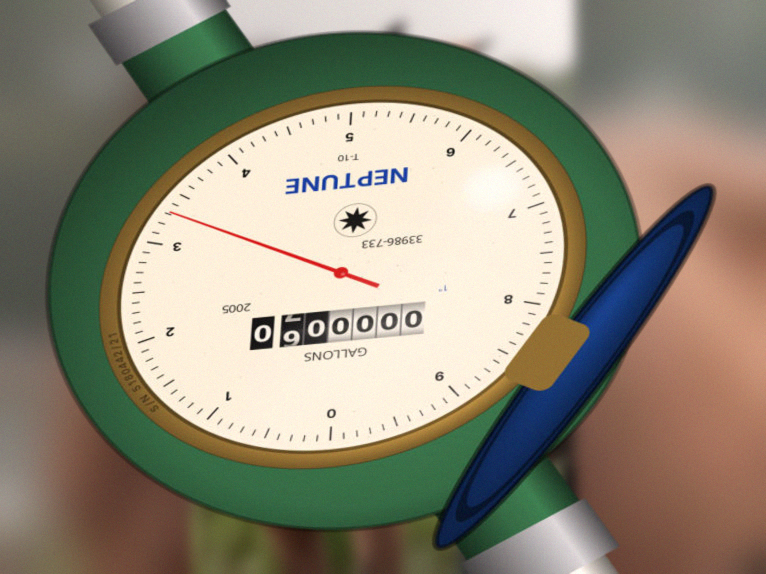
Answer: 63.3; gal
